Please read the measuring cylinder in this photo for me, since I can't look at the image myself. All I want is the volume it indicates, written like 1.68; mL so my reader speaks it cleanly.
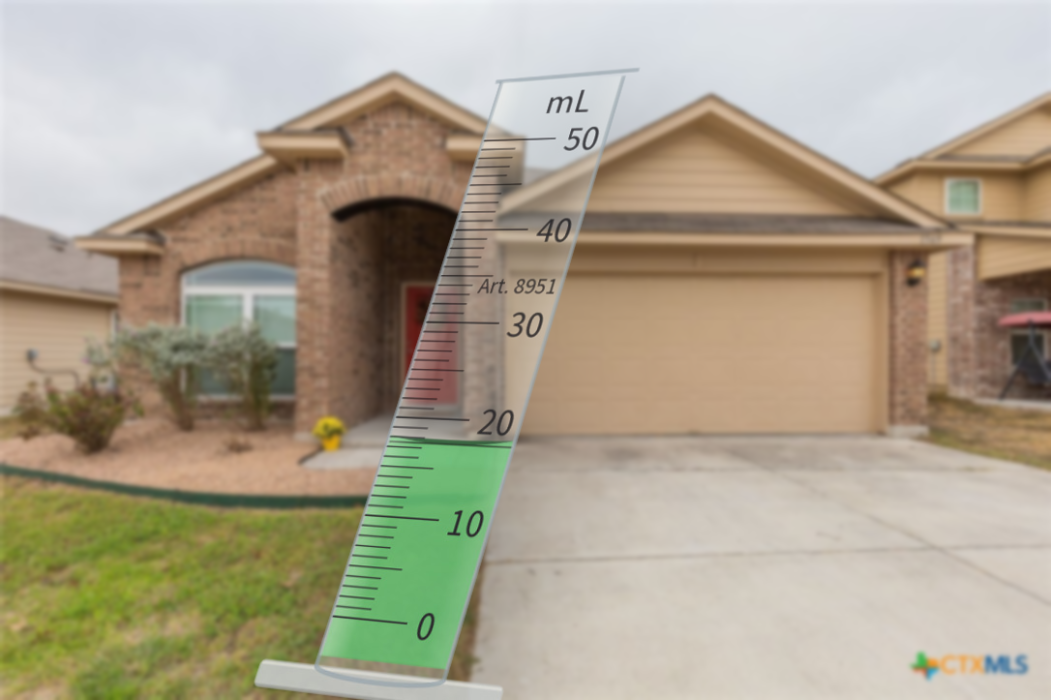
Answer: 17.5; mL
